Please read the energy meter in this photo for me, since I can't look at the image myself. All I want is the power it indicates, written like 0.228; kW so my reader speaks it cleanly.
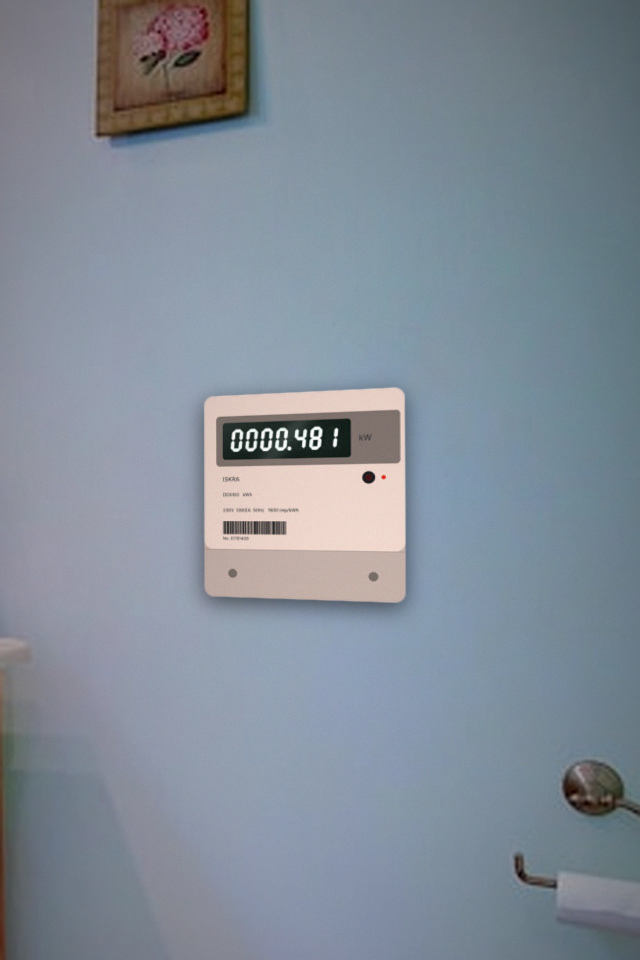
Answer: 0.481; kW
